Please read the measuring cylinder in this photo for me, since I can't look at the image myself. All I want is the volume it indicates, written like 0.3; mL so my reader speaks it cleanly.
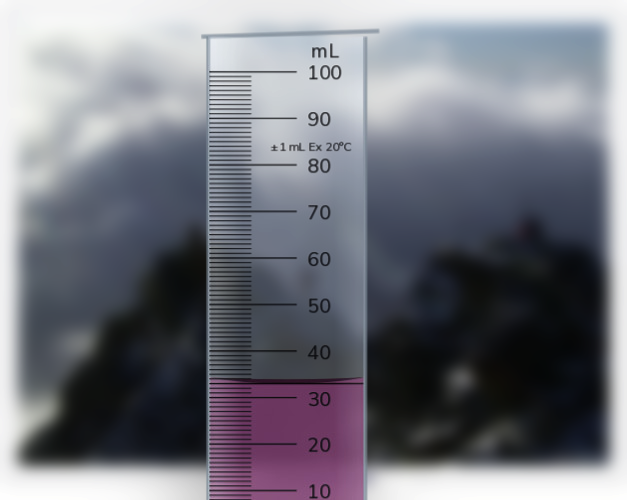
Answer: 33; mL
